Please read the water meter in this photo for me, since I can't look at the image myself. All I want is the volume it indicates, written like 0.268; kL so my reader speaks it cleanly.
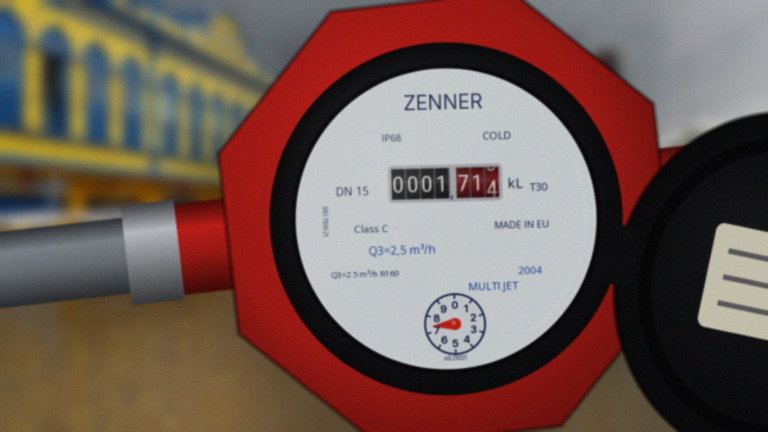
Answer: 1.7137; kL
